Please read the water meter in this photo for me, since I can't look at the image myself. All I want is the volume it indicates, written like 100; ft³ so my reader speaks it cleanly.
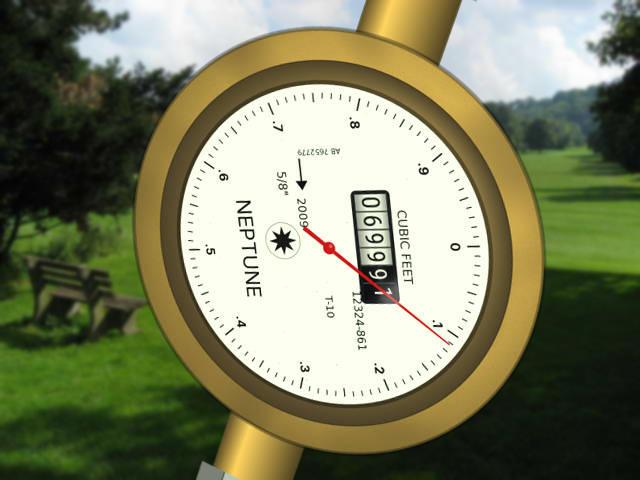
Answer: 69991.11; ft³
